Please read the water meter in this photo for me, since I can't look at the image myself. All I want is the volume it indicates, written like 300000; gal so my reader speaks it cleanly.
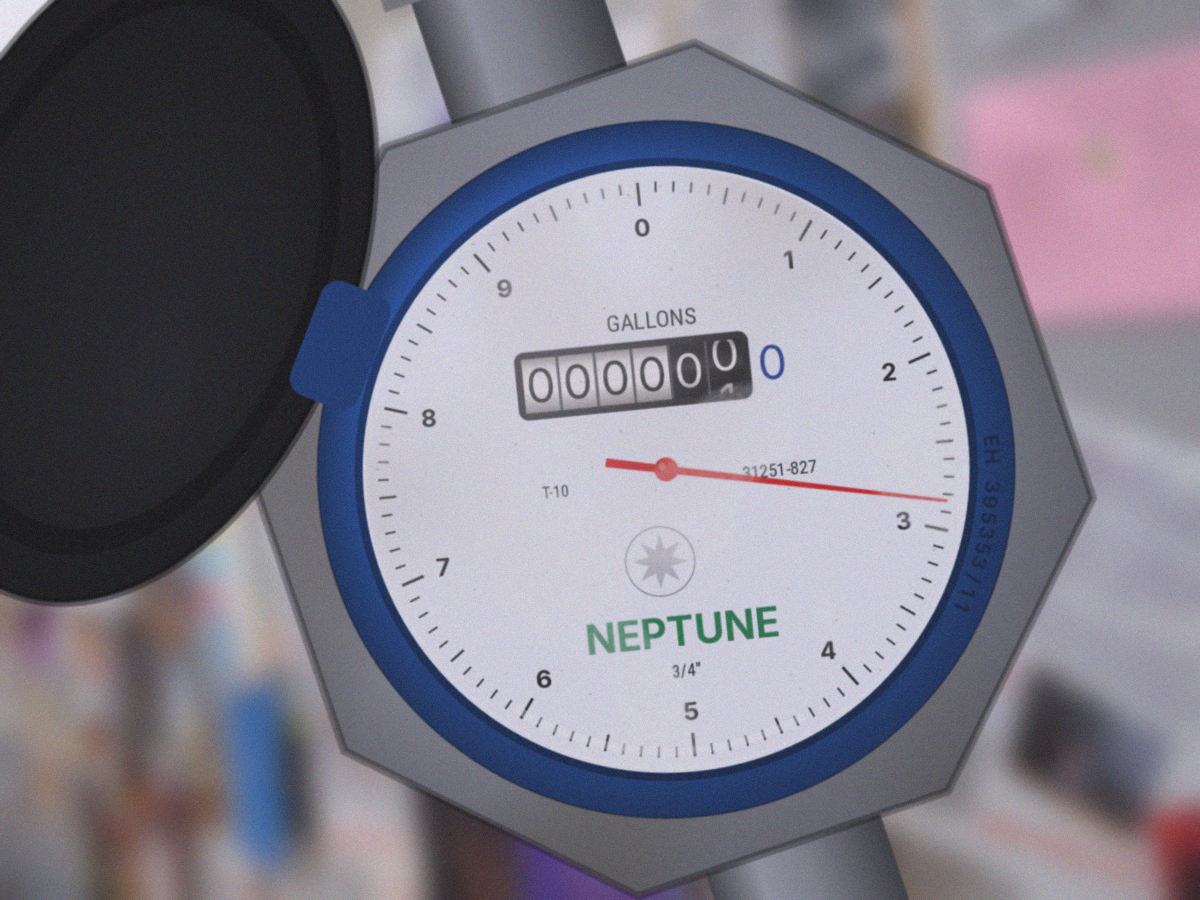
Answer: 2.8; gal
